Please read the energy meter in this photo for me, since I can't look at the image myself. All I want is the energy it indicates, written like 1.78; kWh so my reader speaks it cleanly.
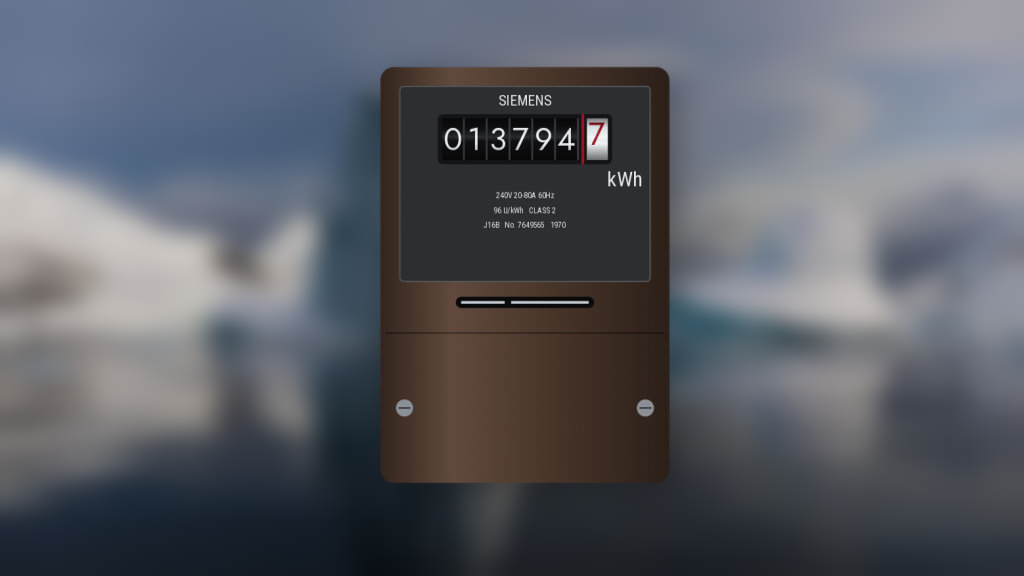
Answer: 13794.7; kWh
